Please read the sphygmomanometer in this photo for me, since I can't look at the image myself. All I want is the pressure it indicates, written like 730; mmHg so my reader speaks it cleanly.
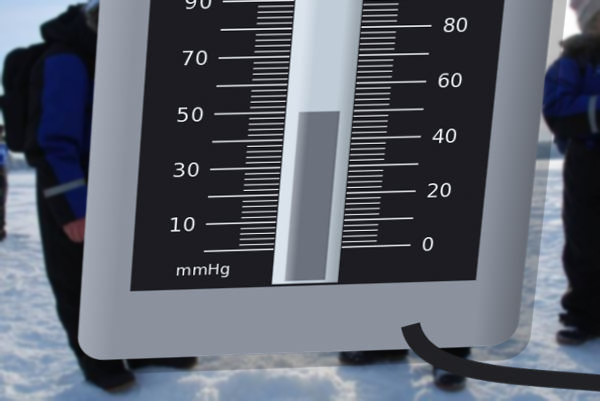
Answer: 50; mmHg
